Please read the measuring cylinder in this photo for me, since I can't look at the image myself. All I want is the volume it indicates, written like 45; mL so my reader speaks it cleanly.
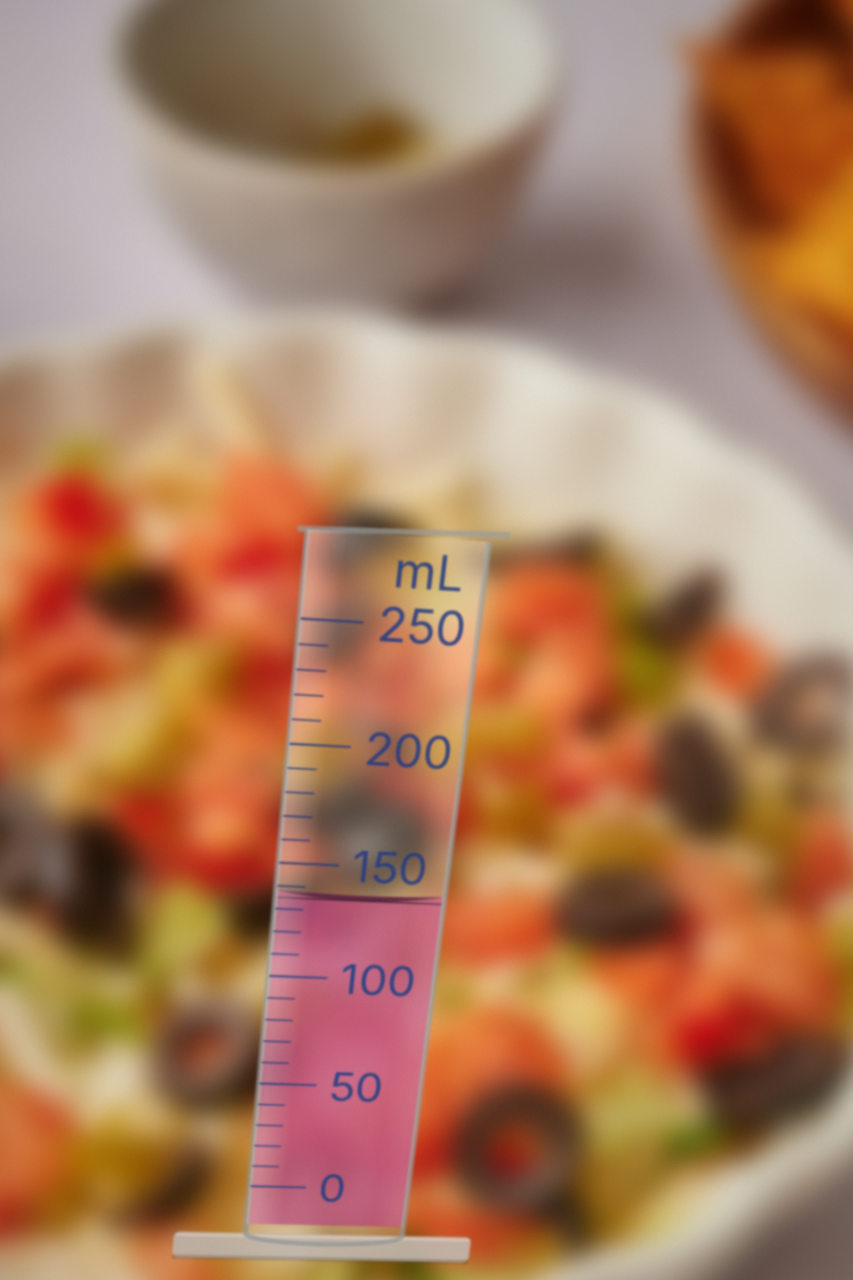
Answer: 135; mL
